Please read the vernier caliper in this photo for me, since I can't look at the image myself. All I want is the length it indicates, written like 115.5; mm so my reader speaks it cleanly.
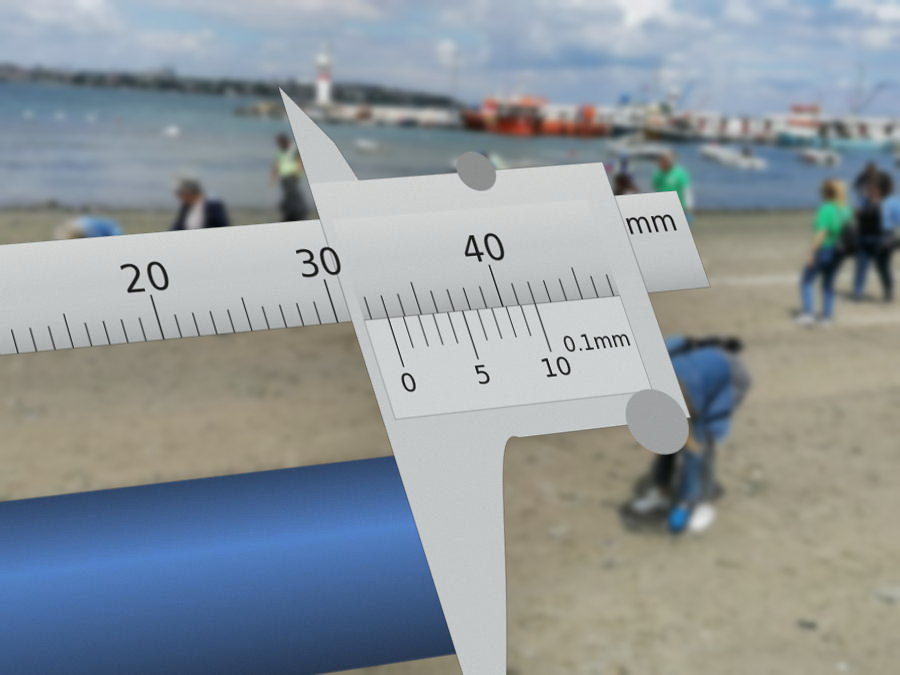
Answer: 33.0; mm
